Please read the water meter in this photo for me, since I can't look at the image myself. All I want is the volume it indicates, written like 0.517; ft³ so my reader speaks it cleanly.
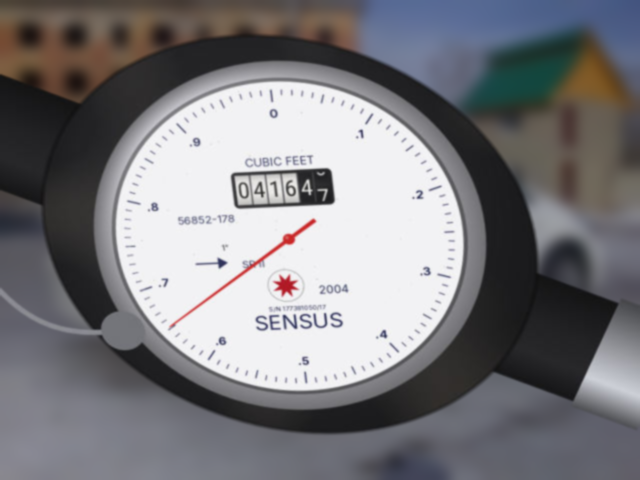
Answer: 41646.65; ft³
